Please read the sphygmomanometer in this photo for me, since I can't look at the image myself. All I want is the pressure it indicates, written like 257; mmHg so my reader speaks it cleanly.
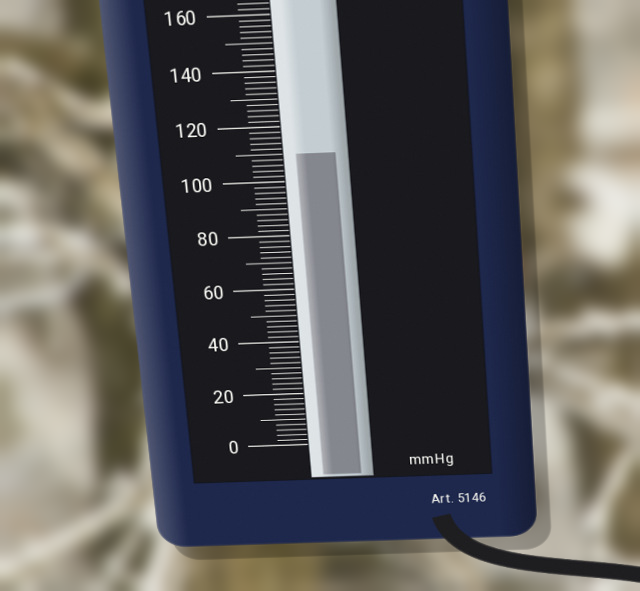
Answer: 110; mmHg
